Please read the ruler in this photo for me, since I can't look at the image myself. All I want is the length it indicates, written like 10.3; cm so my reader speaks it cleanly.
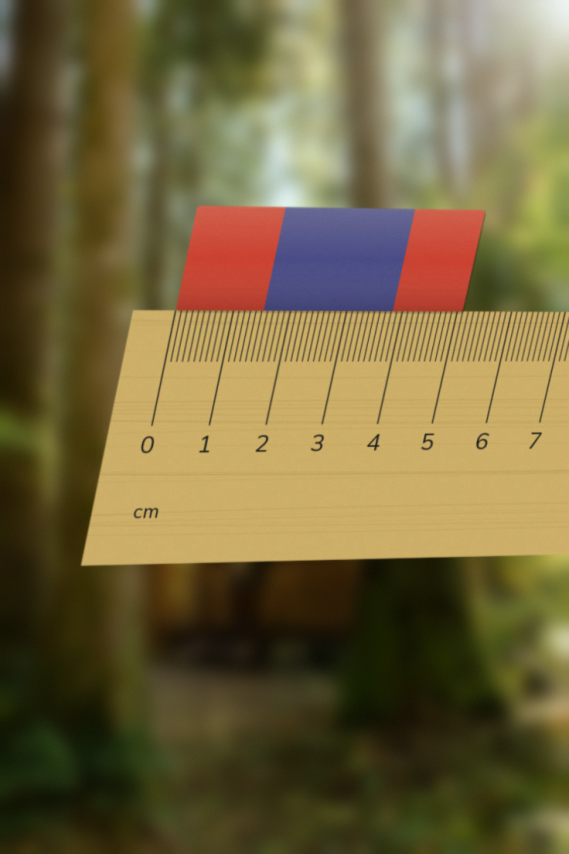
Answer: 5.1; cm
